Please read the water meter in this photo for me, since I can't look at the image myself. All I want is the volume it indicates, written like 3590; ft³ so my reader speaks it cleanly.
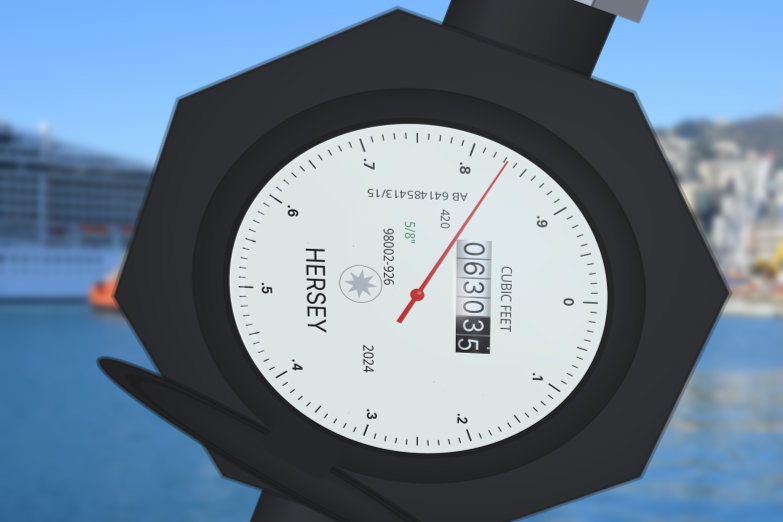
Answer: 63034.83; ft³
